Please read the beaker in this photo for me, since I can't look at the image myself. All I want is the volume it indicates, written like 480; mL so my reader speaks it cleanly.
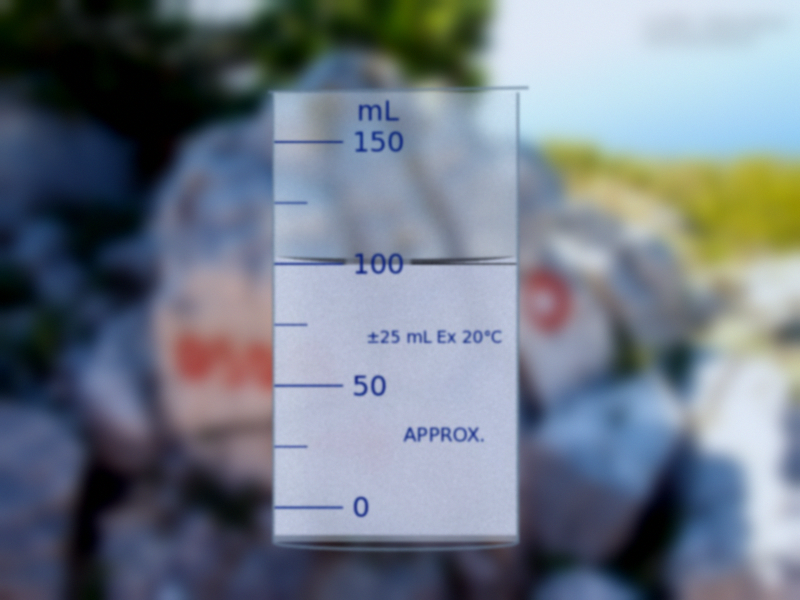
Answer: 100; mL
